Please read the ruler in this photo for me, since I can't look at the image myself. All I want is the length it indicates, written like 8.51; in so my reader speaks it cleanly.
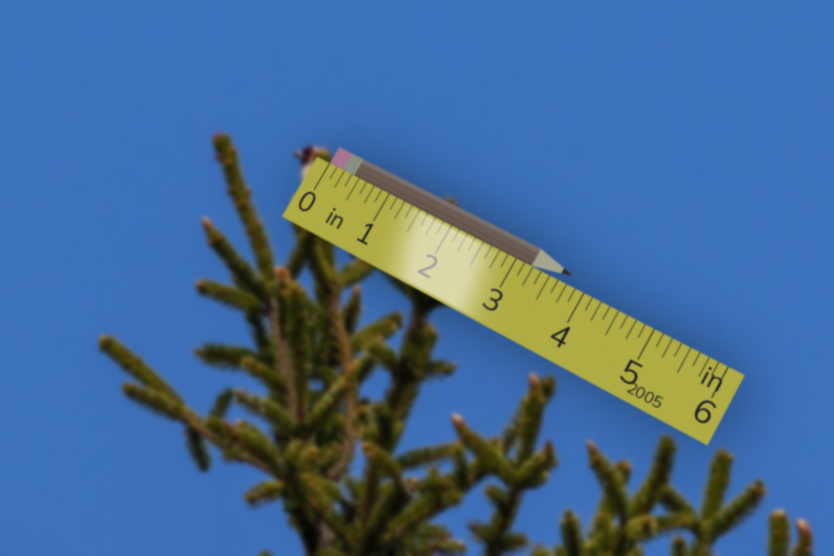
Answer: 3.75; in
